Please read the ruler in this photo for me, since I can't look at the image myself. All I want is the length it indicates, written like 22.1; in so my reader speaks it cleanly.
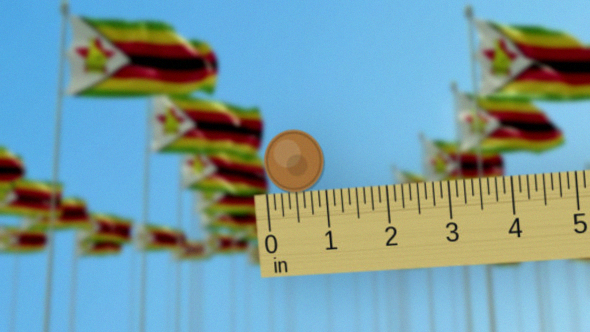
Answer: 1; in
